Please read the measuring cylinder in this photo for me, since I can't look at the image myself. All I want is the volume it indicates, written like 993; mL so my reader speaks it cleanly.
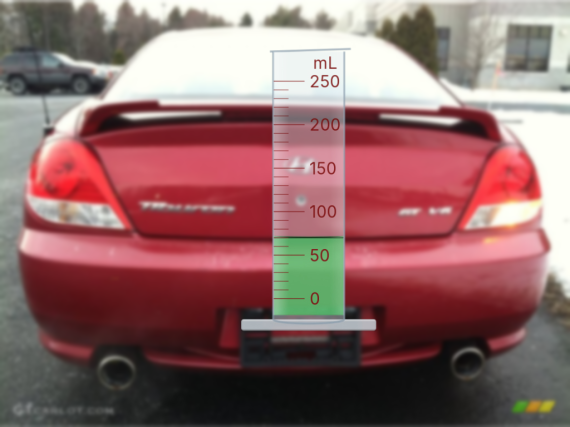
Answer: 70; mL
